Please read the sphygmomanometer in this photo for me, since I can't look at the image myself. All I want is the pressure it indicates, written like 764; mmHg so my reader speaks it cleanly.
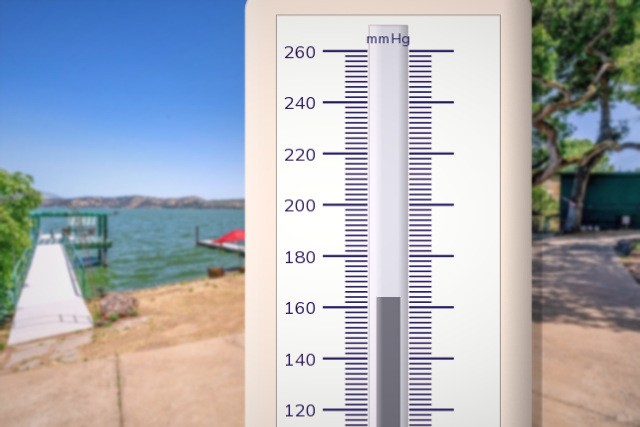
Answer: 164; mmHg
